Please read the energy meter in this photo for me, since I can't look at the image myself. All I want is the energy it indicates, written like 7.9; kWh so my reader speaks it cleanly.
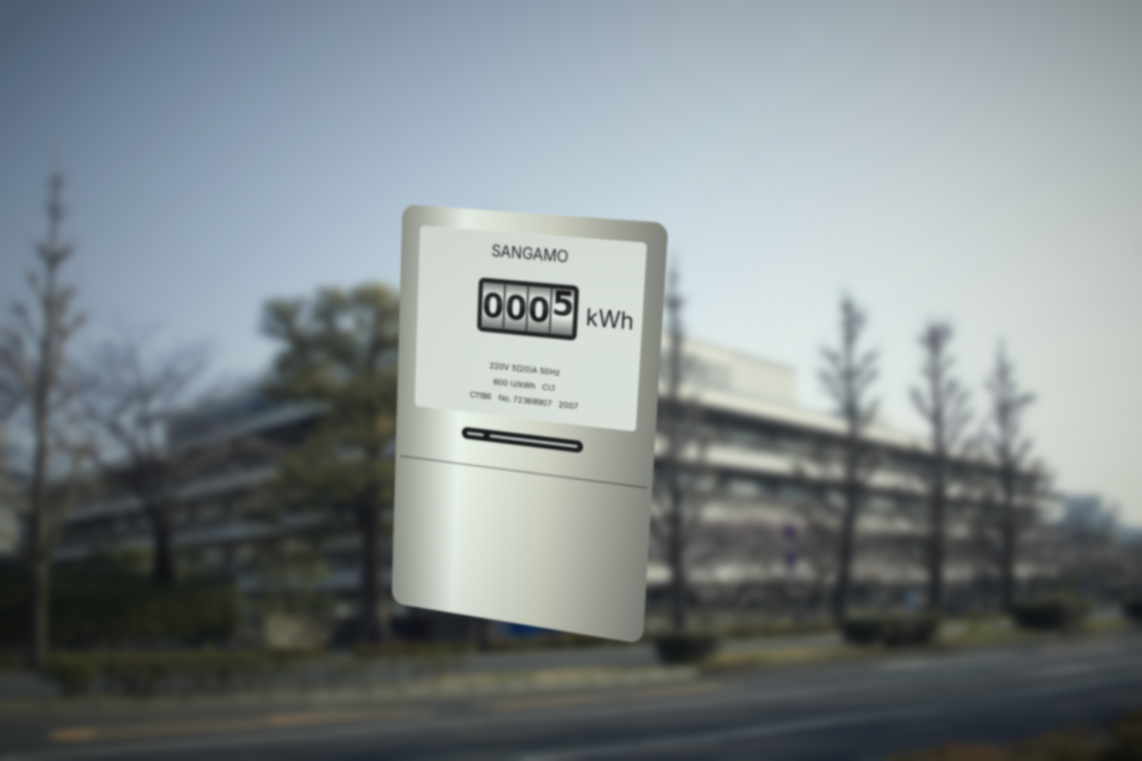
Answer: 5; kWh
